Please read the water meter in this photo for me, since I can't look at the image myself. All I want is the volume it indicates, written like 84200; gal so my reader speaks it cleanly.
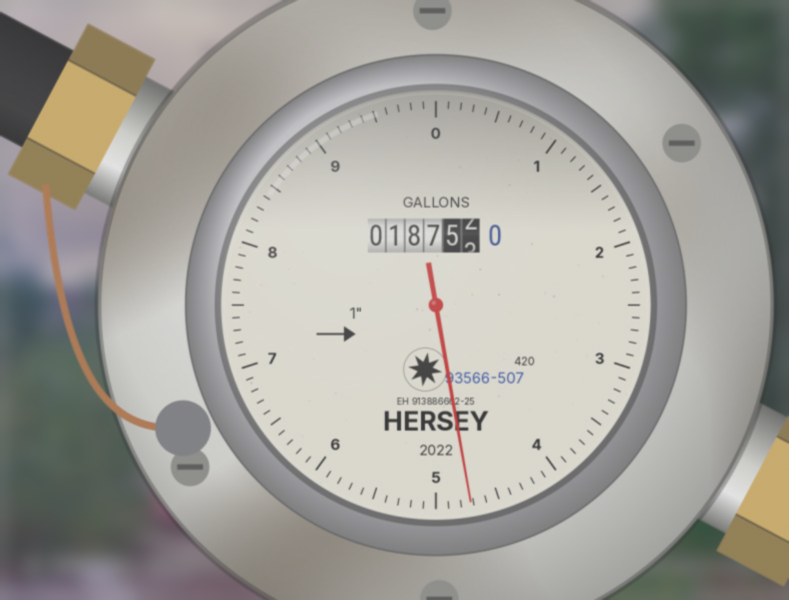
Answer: 187524.7; gal
